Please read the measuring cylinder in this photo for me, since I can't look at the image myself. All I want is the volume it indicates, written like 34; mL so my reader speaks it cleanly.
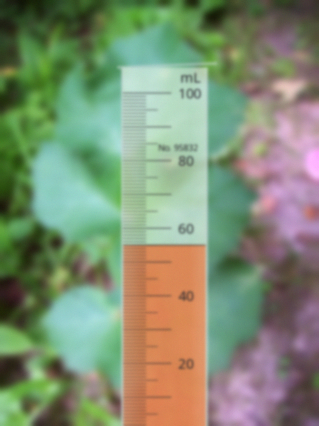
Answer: 55; mL
